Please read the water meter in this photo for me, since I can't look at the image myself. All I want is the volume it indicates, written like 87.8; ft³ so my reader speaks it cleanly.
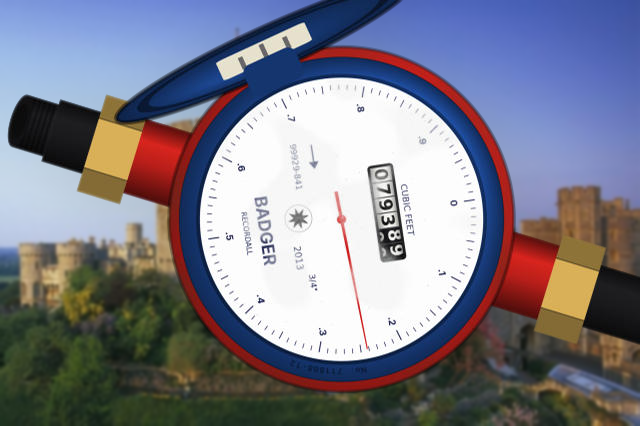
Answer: 79389.24; ft³
